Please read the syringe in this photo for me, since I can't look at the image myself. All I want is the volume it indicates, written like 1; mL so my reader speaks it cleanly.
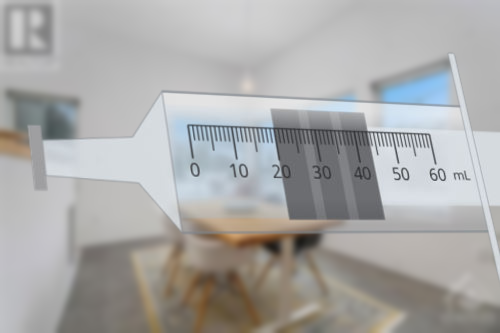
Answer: 20; mL
